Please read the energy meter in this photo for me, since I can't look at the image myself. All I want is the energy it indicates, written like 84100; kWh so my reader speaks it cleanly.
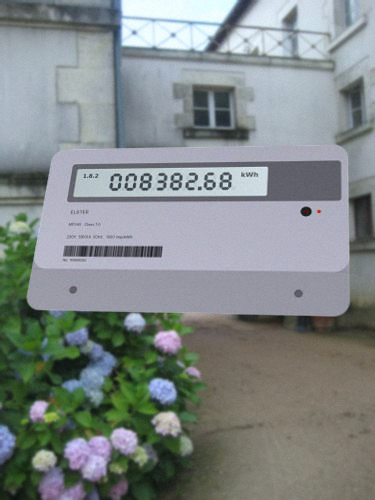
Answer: 8382.68; kWh
